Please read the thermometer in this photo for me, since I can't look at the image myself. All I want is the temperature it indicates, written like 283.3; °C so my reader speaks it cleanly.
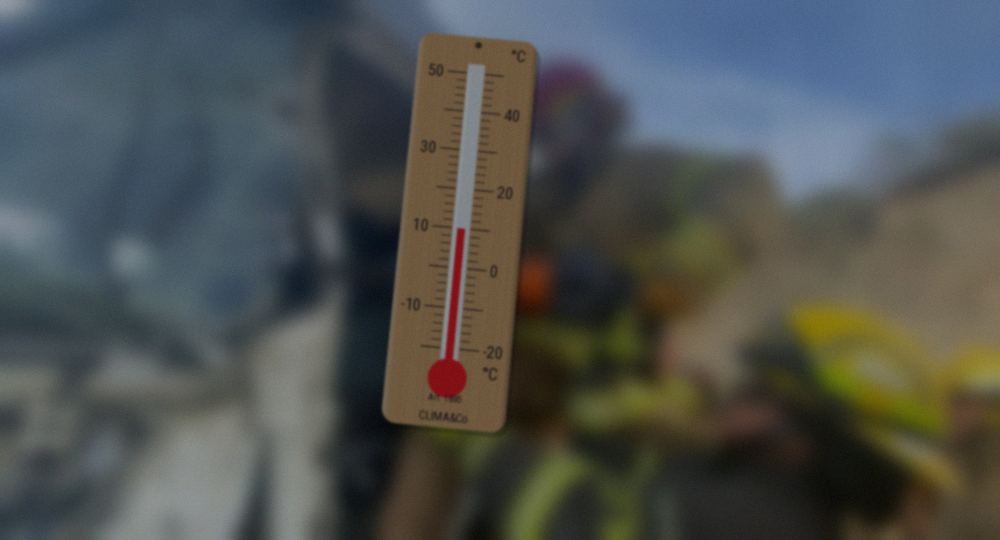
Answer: 10; °C
